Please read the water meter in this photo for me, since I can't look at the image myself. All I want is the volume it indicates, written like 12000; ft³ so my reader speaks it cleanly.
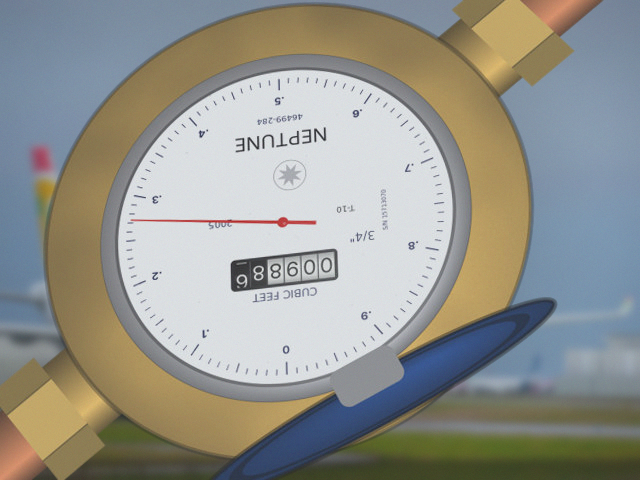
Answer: 9886.27; ft³
